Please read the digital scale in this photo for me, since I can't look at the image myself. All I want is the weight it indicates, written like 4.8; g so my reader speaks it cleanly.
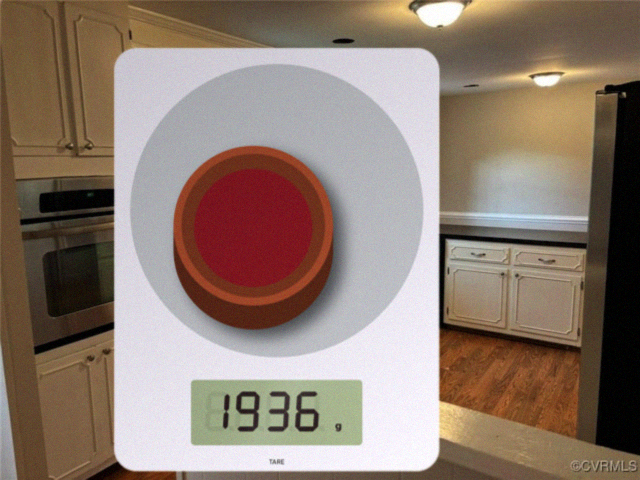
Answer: 1936; g
